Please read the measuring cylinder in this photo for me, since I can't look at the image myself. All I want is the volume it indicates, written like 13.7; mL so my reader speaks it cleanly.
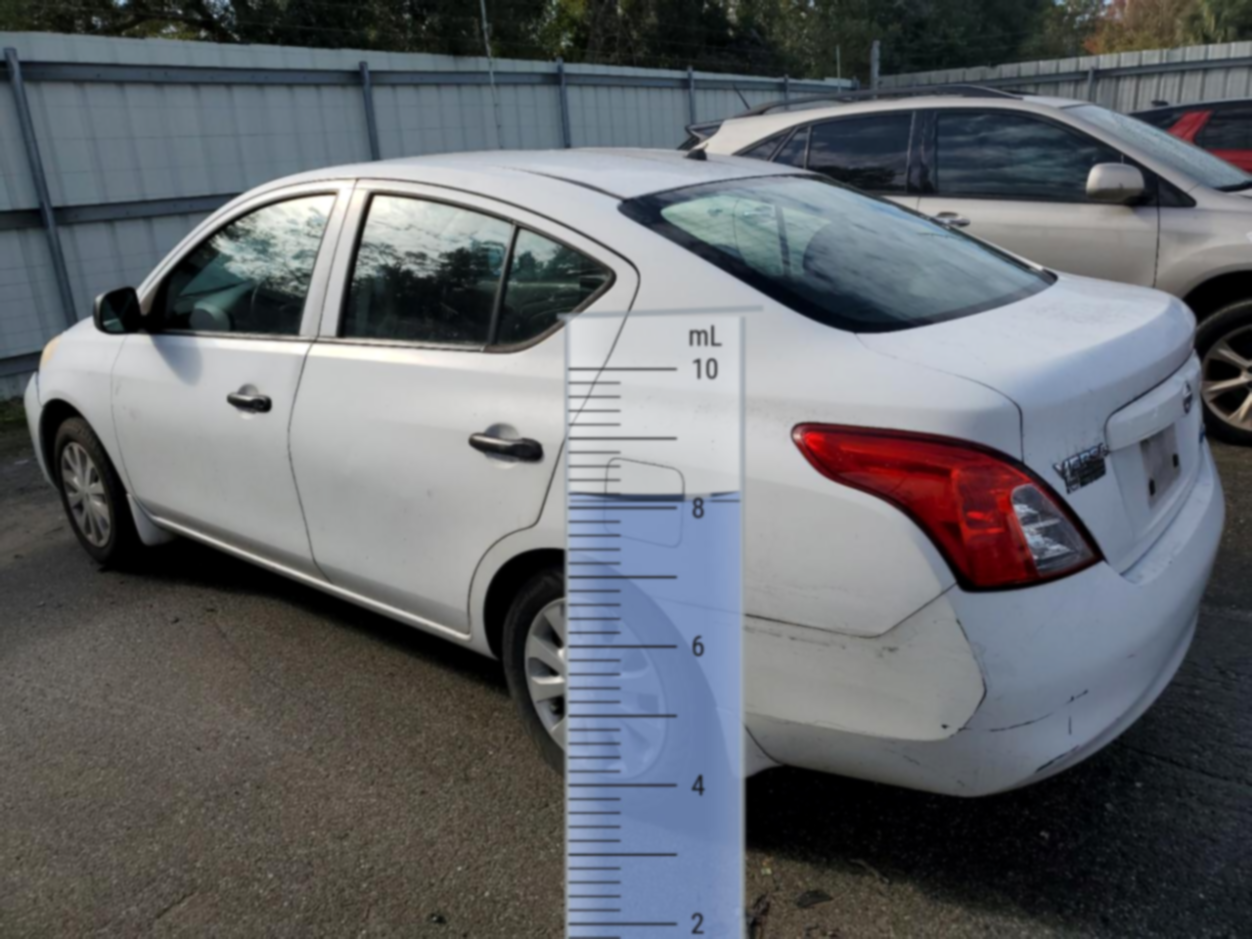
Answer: 8.1; mL
